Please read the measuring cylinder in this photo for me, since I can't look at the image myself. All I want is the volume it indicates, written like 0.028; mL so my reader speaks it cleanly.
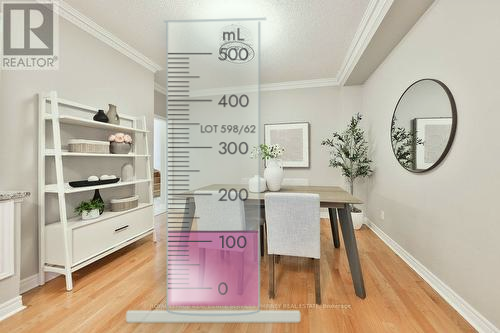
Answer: 120; mL
